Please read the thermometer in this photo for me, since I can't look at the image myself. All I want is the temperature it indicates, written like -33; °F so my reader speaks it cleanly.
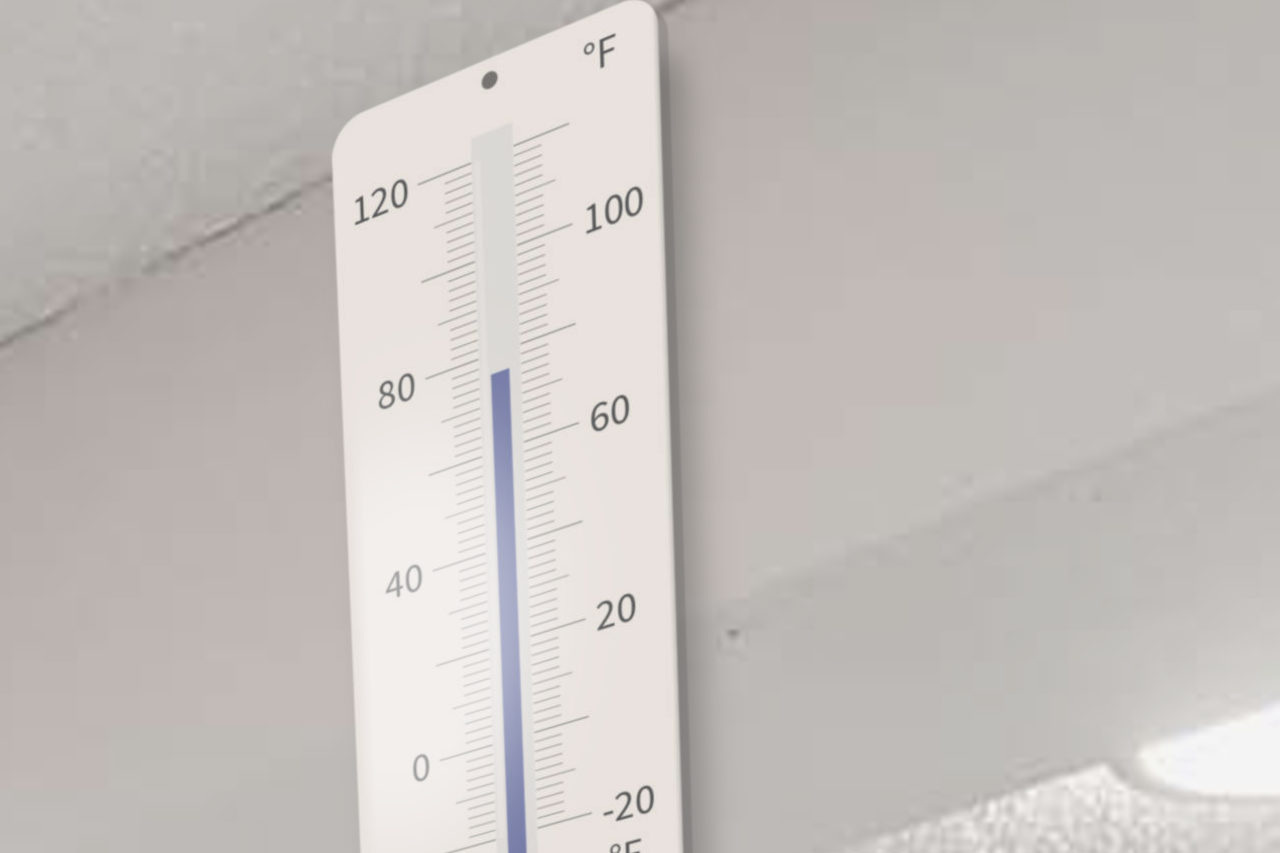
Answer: 76; °F
